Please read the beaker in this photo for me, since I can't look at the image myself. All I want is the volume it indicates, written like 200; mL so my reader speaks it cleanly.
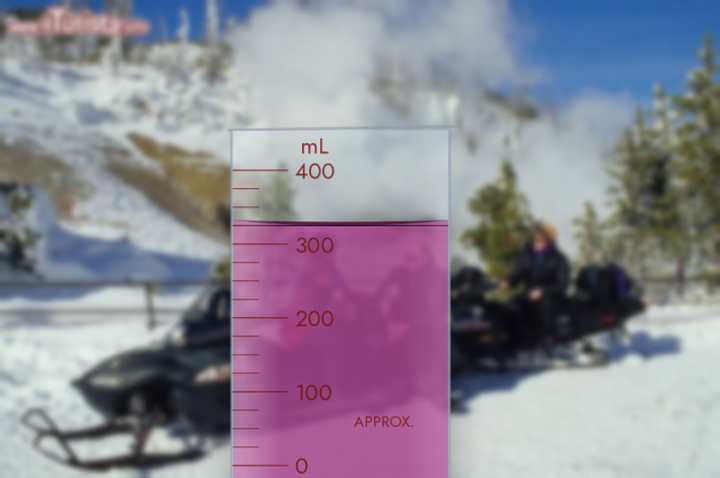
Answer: 325; mL
